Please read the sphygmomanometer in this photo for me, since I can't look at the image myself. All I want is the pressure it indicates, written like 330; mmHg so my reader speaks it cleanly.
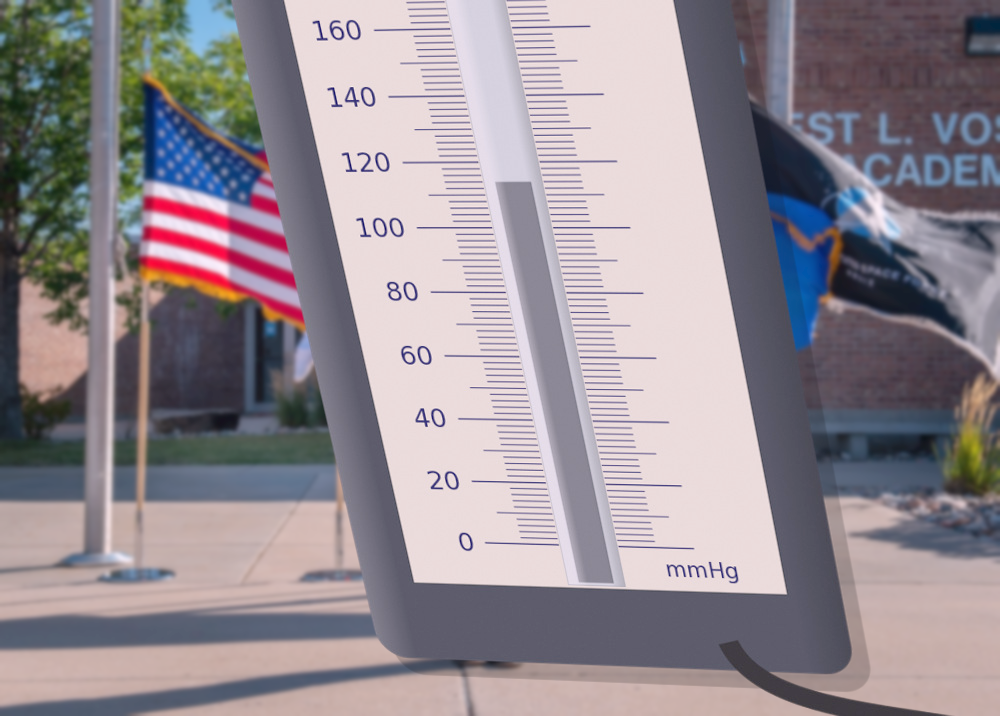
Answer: 114; mmHg
